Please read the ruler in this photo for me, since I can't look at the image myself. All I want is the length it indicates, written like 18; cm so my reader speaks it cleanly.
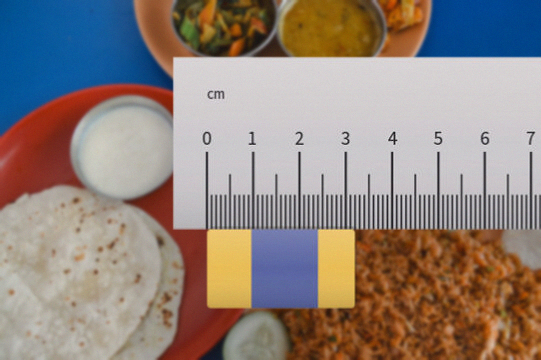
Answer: 3.2; cm
